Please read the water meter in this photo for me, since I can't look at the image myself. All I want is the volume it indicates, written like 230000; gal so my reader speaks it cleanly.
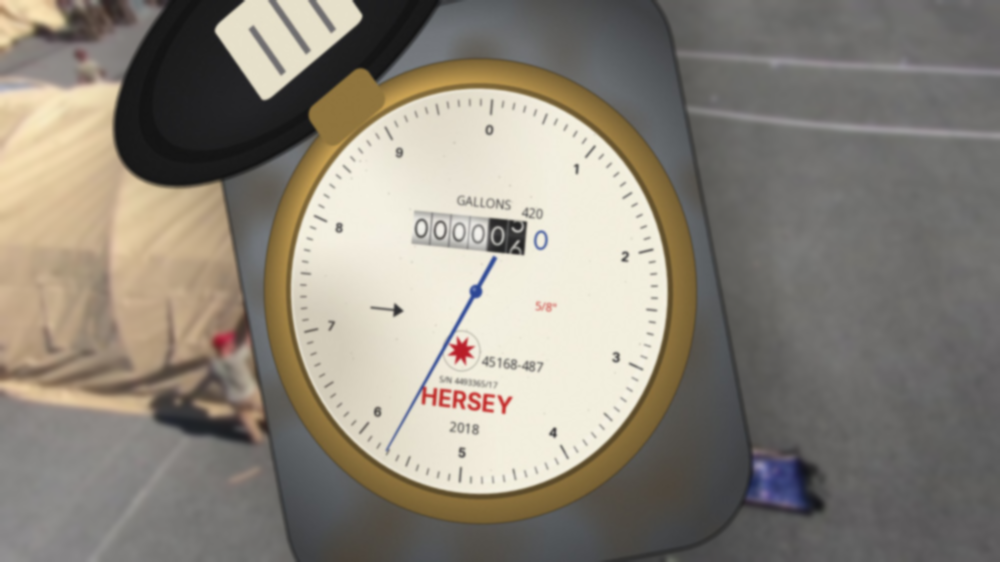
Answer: 55.7; gal
